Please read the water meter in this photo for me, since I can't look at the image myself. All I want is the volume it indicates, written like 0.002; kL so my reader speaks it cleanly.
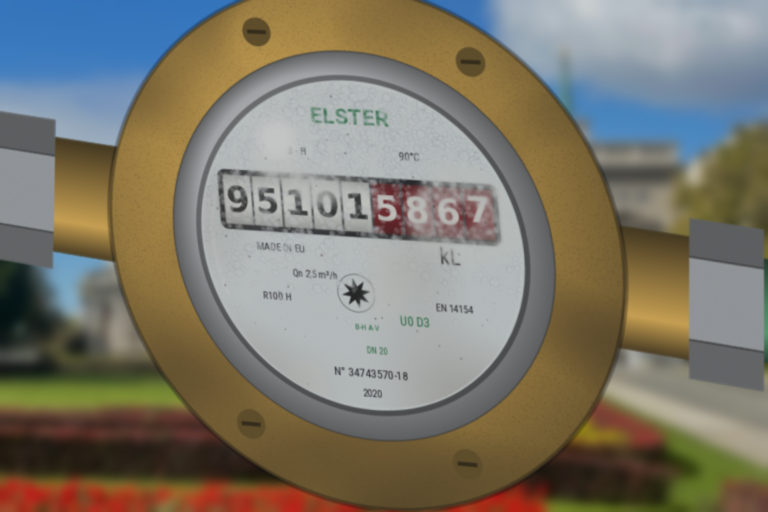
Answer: 95101.5867; kL
